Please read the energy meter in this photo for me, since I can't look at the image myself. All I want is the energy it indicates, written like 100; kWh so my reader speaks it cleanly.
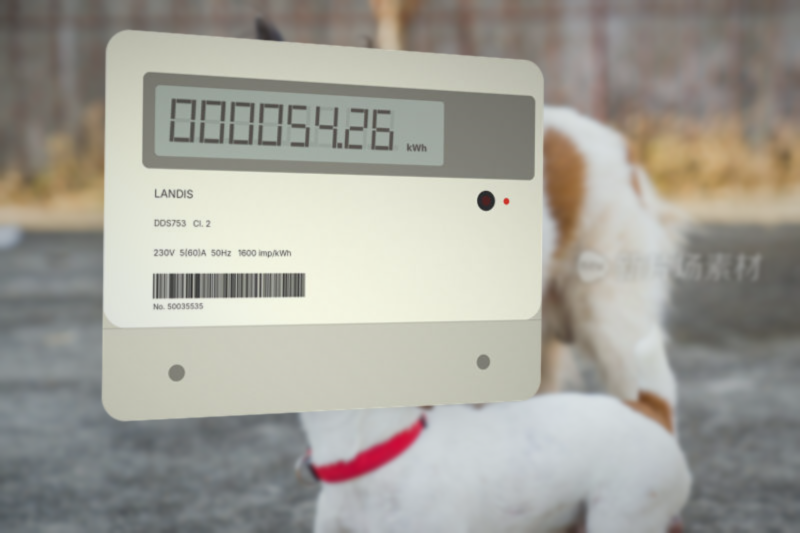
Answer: 54.26; kWh
